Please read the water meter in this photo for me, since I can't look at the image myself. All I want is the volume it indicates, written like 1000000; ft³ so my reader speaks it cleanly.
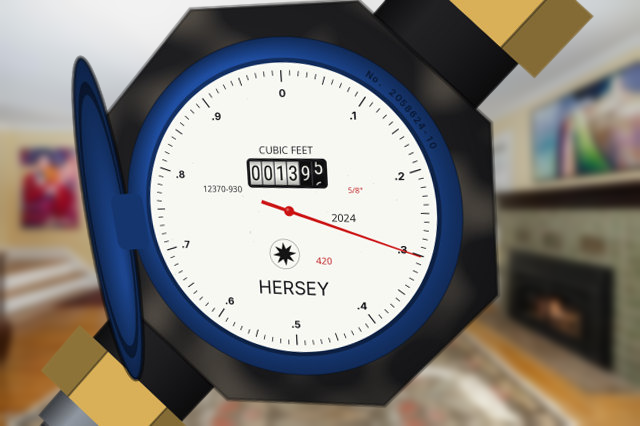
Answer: 1395.30; ft³
